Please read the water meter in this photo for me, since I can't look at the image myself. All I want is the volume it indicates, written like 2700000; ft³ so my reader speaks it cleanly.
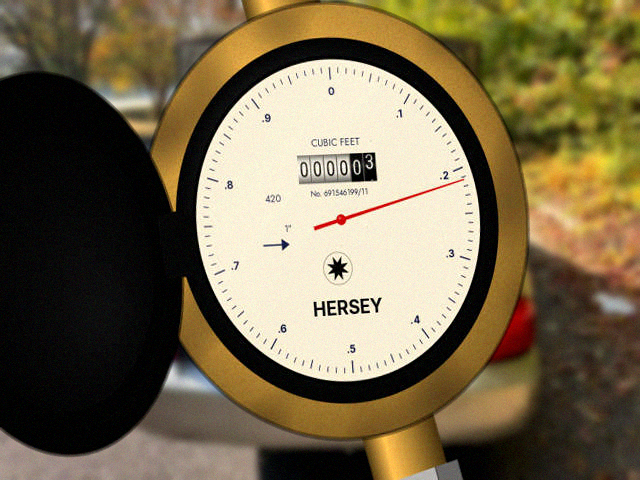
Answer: 3.21; ft³
